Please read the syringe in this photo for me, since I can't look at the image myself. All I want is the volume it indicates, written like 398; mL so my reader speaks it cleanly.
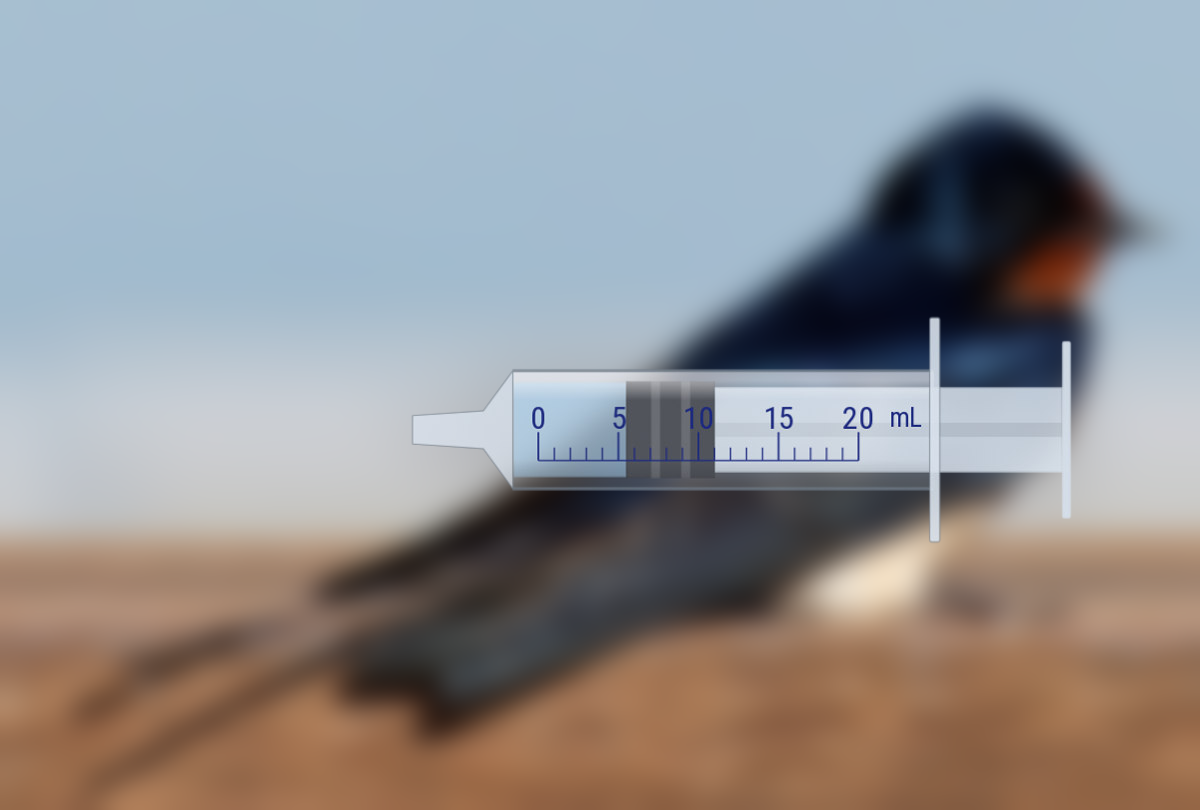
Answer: 5.5; mL
